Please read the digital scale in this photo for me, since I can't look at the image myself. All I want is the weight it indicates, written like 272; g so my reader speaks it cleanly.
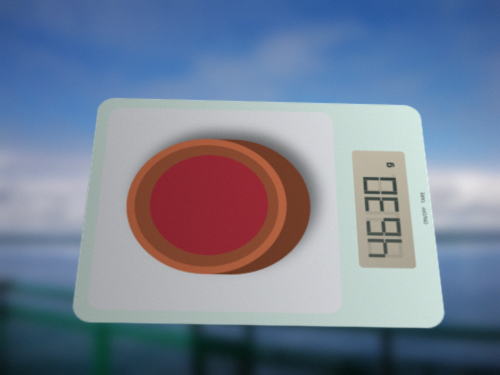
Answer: 4630; g
